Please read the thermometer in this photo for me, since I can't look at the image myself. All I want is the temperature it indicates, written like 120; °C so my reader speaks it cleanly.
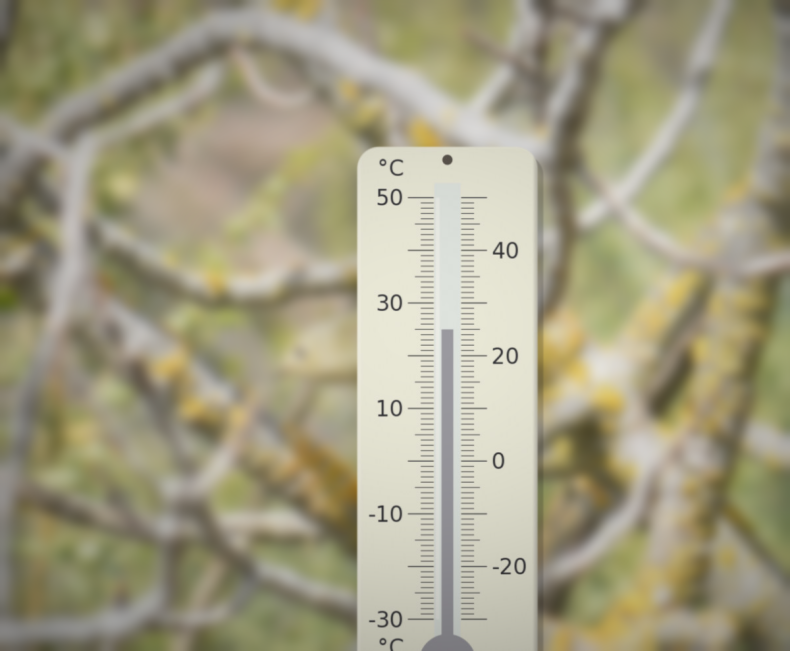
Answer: 25; °C
